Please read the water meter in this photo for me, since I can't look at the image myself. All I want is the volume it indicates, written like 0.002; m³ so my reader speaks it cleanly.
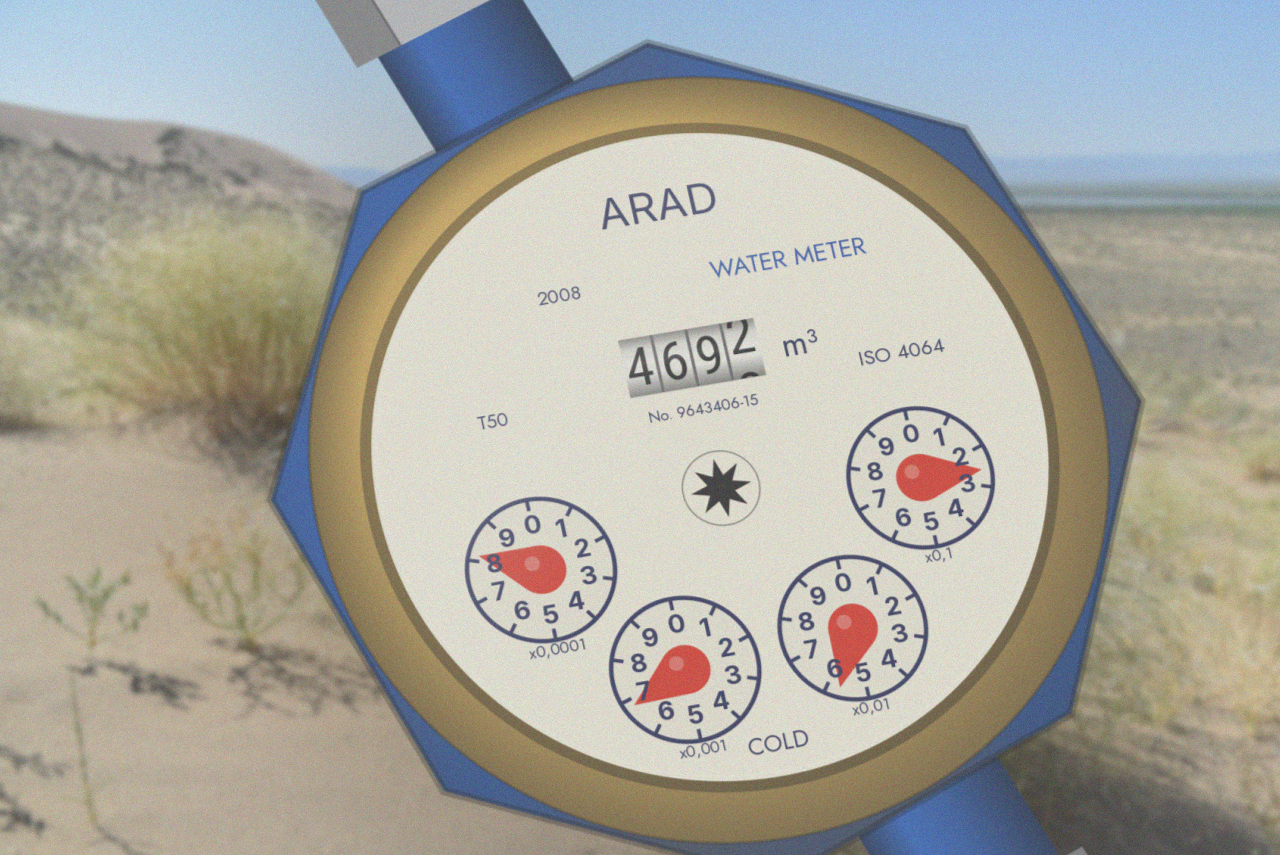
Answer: 4692.2568; m³
